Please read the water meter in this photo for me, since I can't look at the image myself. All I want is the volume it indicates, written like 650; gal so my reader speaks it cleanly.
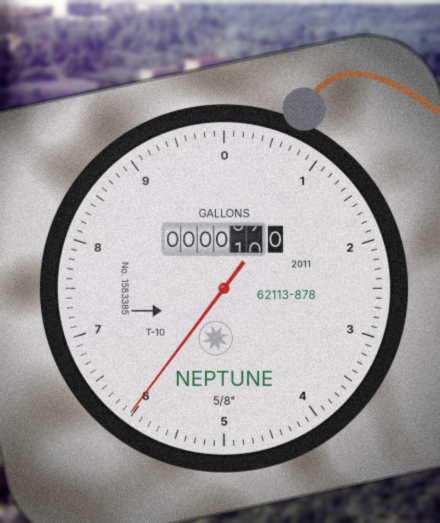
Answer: 96.0; gal
